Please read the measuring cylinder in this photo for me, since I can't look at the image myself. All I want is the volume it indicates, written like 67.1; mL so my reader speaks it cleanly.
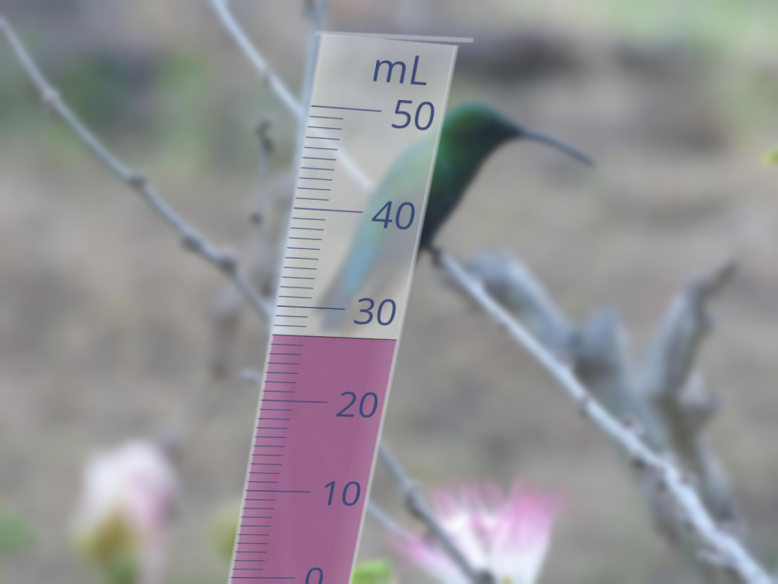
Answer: 27; mL
